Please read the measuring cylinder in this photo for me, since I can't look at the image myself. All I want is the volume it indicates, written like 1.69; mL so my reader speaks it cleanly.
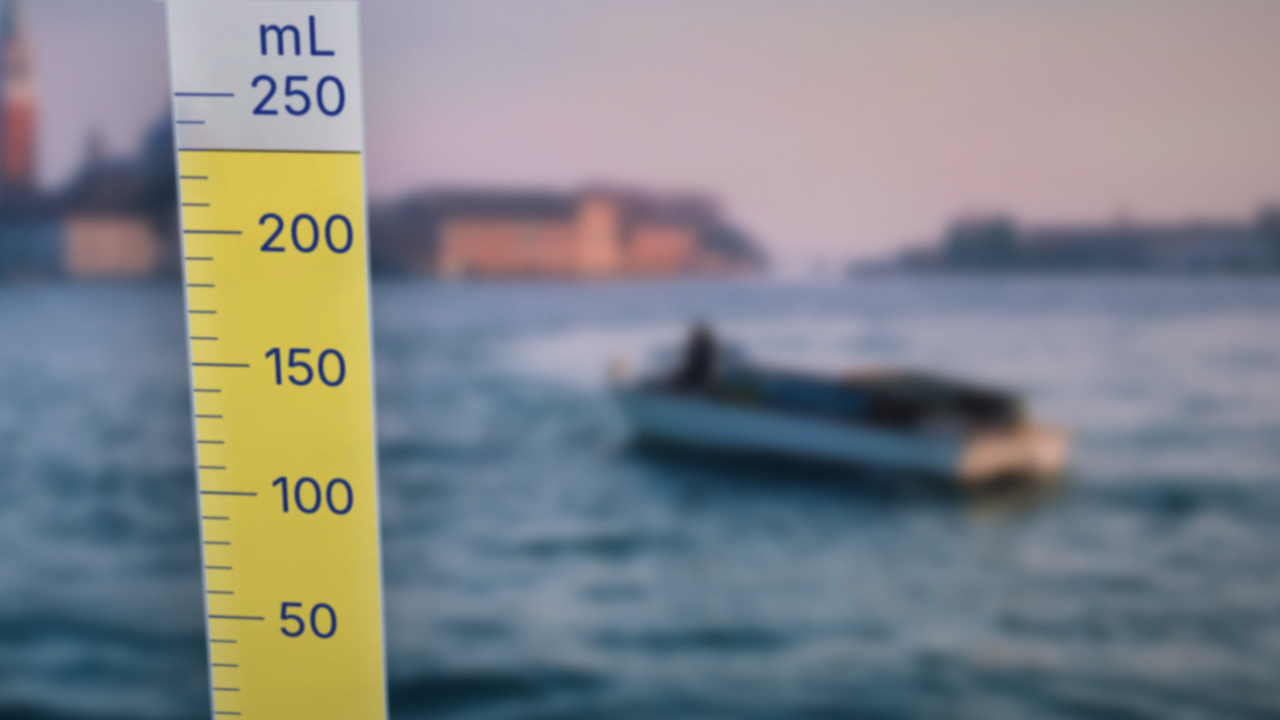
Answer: 230; mL
